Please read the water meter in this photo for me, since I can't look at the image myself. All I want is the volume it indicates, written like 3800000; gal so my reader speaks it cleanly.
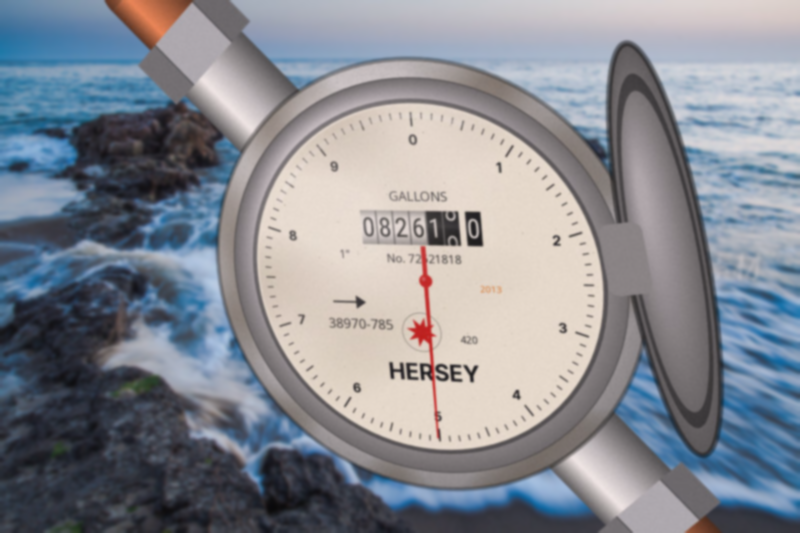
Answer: 826185.0; gal
